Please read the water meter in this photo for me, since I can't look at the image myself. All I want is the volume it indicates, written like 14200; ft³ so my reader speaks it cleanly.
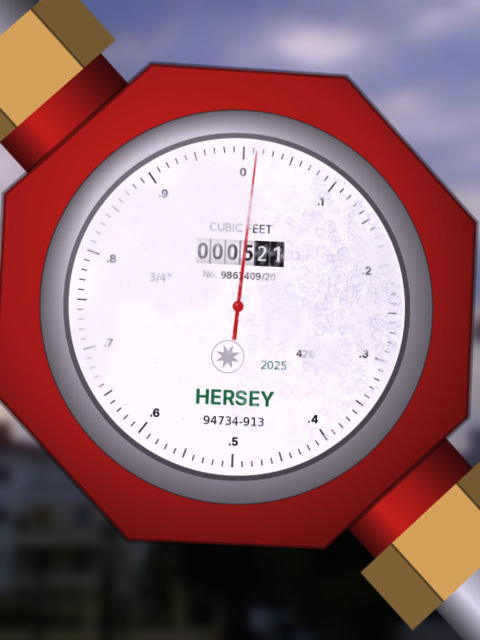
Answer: 521.01; ft³
